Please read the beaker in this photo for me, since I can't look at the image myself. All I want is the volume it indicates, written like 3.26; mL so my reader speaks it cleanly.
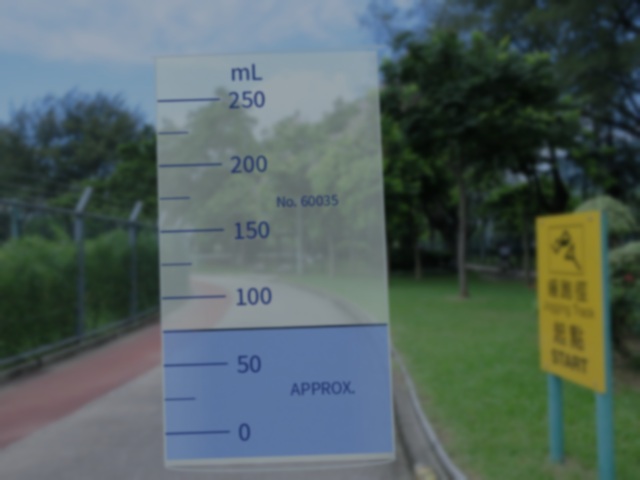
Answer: 75; mL
